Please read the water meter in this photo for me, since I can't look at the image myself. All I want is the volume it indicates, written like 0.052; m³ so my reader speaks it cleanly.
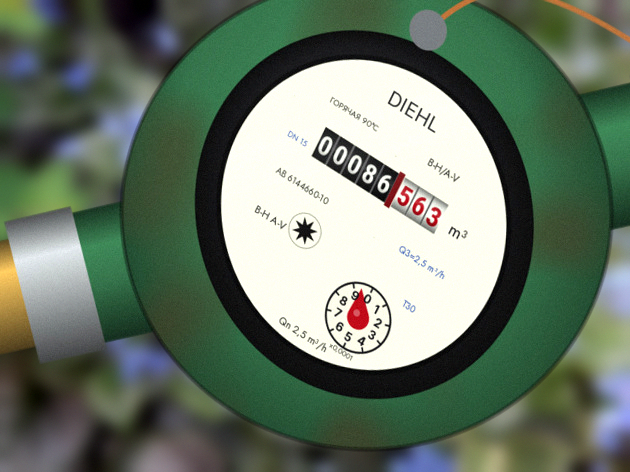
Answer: 86.5629; m³
